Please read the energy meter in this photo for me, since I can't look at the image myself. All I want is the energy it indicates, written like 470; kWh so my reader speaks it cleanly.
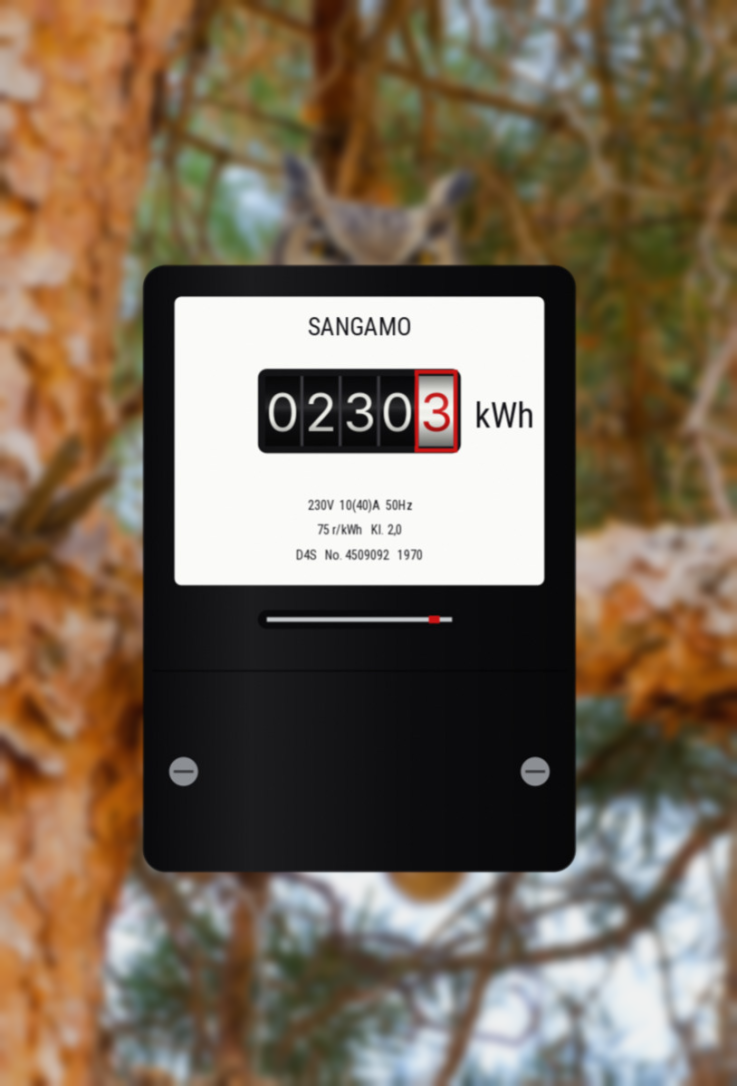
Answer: 230.3; kWh
